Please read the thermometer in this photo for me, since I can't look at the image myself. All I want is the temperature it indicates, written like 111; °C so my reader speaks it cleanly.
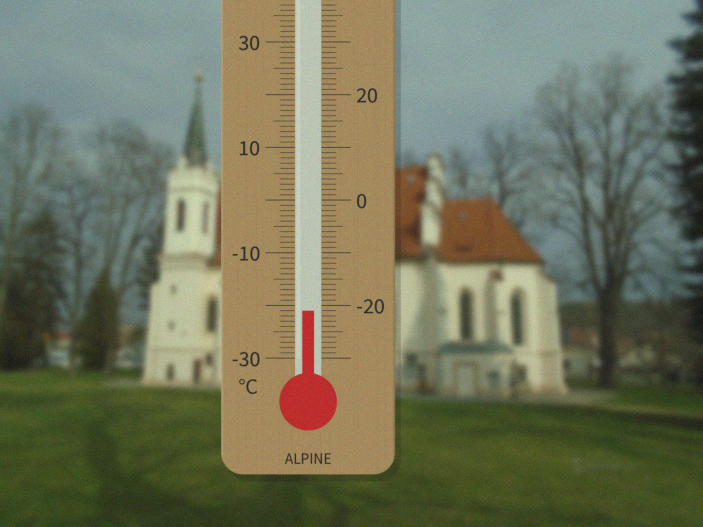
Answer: -21; °C
